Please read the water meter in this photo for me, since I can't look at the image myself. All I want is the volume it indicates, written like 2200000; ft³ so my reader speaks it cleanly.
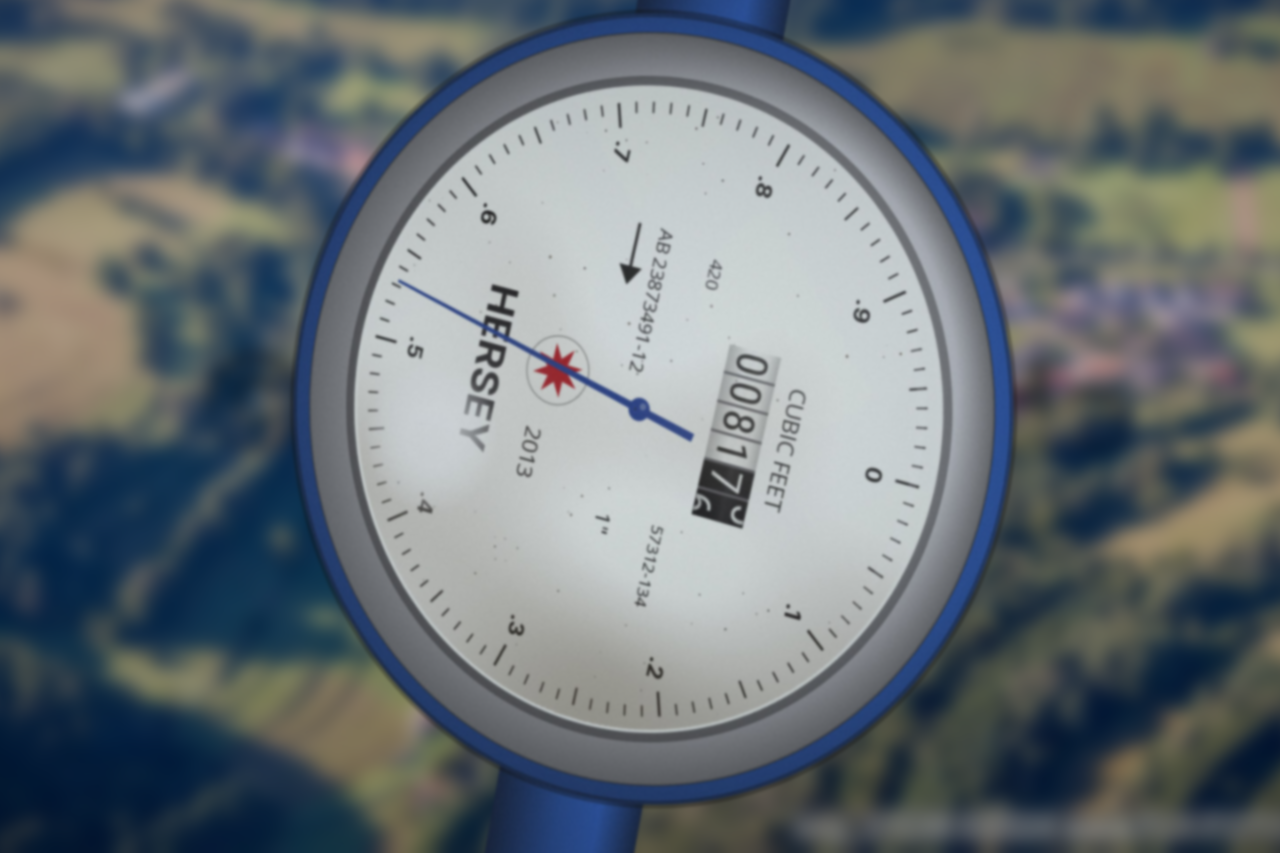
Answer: 8175.53; ft³
